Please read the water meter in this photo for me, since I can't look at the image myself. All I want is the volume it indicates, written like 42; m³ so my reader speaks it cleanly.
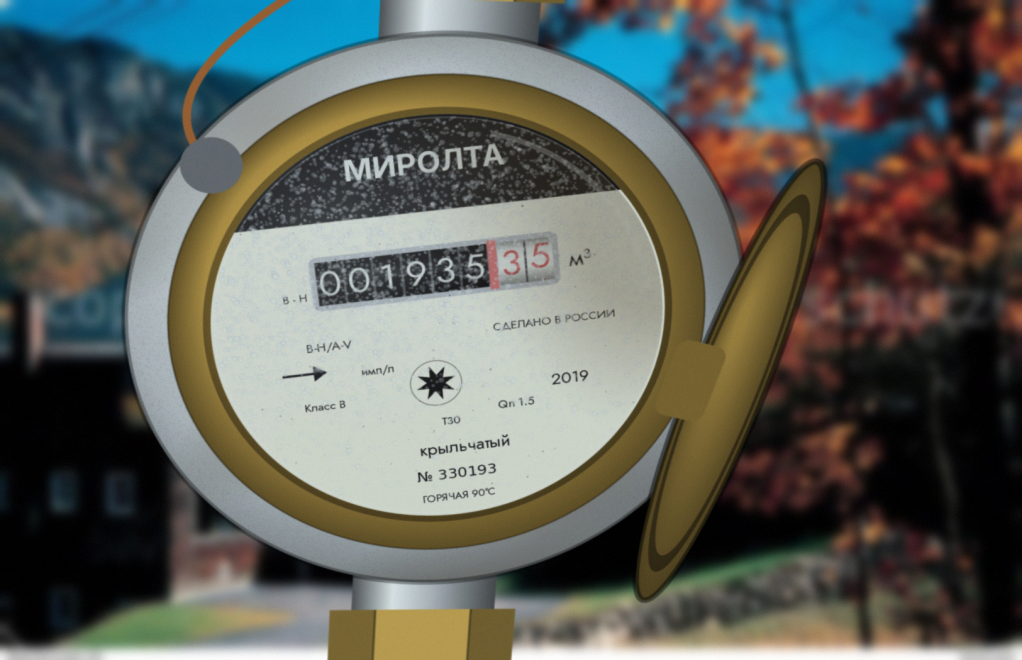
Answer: 1935.35; m³
